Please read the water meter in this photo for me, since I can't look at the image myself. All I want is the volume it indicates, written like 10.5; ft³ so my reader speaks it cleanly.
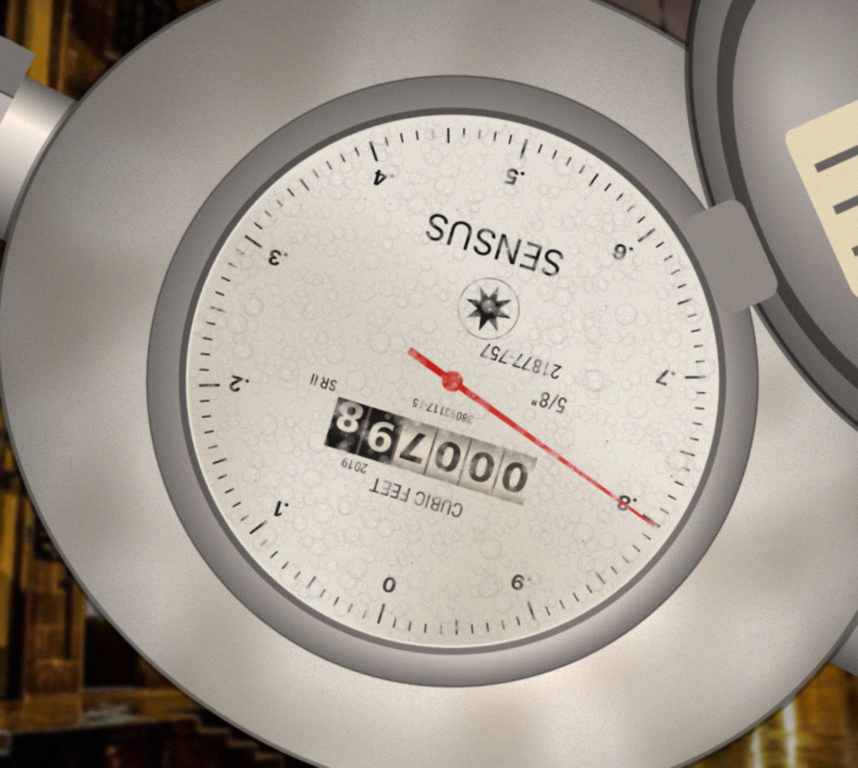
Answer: 797.80; ft³
